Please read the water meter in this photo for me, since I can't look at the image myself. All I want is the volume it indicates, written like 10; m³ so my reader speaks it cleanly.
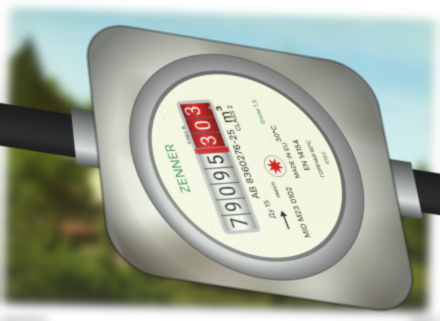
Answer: 79095.303; m³
